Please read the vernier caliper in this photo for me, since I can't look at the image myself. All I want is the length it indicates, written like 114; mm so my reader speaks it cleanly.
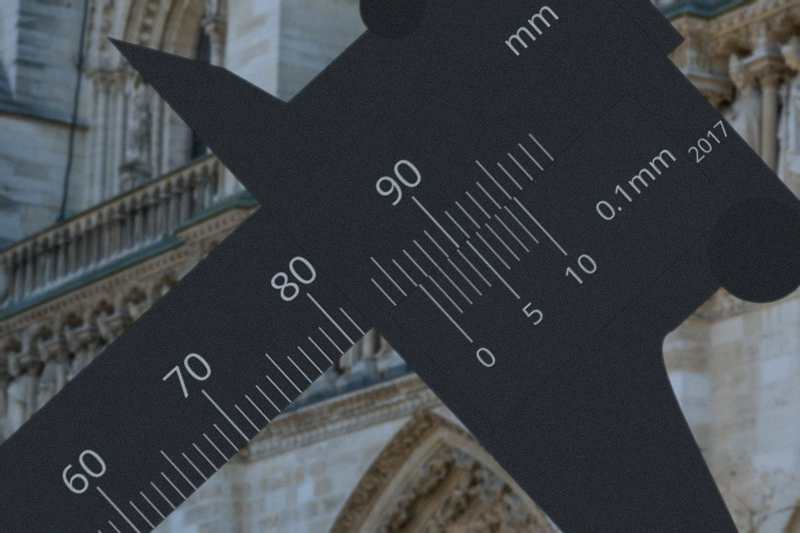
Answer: 86.2; mm
